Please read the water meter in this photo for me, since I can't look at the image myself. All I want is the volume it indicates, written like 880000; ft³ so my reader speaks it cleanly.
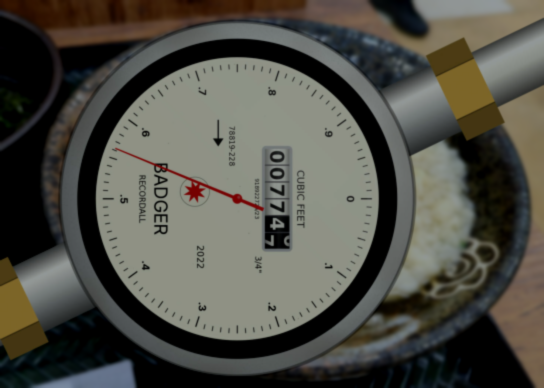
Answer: 7746.56; ft³
